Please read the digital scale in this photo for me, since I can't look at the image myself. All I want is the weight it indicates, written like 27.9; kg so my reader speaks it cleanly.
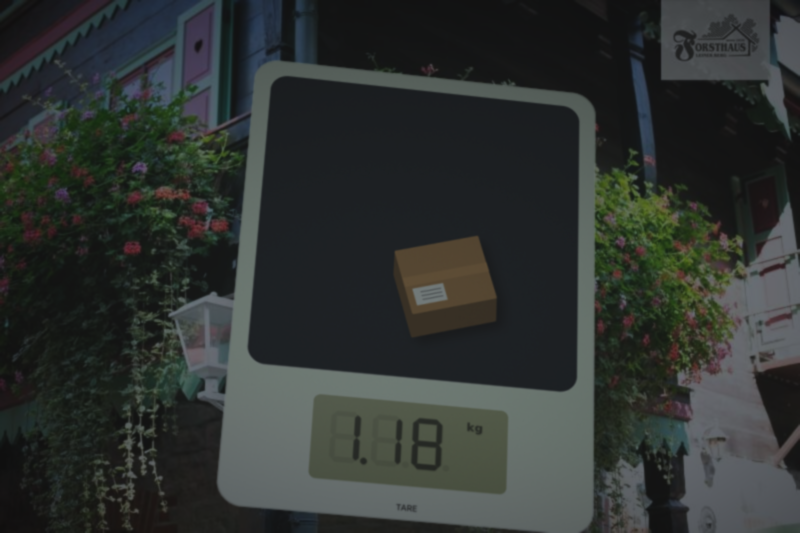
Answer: 1.18; kg
